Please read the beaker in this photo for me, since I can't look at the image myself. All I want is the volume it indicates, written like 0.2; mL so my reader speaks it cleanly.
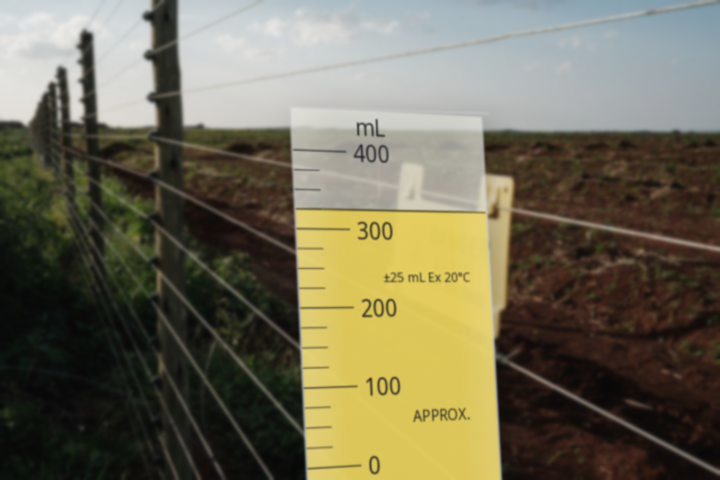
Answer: 325; mL
